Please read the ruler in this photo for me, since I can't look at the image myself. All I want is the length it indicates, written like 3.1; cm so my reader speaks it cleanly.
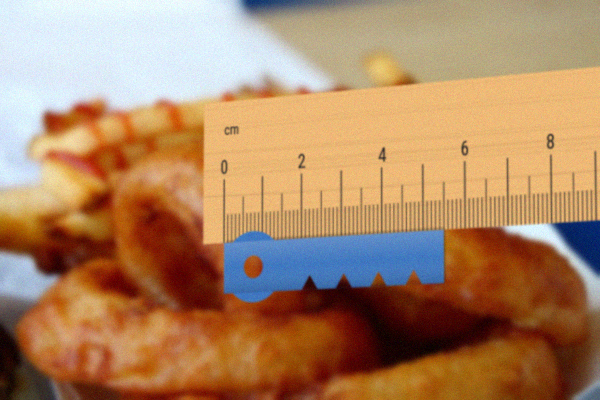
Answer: 5.5; cm
